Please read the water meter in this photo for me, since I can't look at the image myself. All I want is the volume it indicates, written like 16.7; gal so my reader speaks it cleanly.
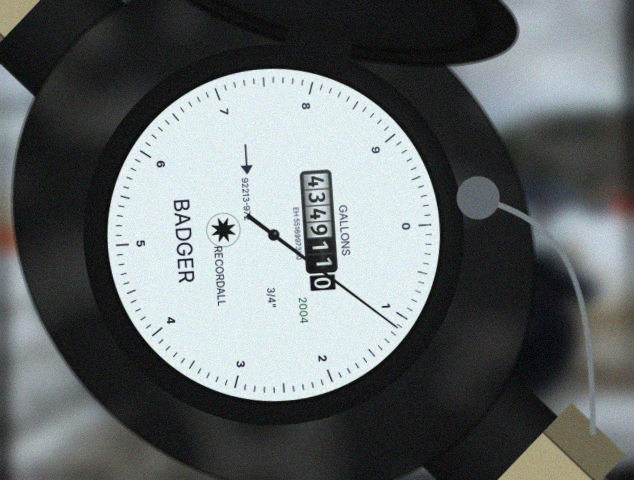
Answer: 4349111.1; gal
